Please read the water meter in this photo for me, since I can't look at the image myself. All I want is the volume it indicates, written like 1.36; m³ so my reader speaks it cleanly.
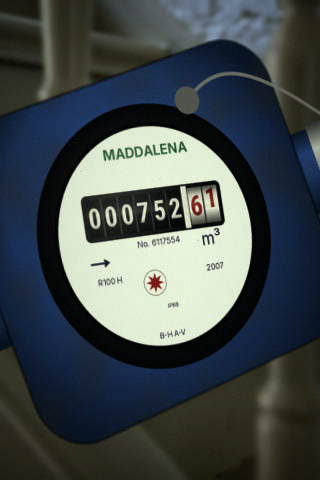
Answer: 752.61; m³
